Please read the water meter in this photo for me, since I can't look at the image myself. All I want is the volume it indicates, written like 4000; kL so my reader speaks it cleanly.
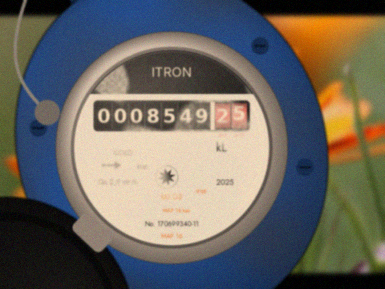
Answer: 8549.25; kL
